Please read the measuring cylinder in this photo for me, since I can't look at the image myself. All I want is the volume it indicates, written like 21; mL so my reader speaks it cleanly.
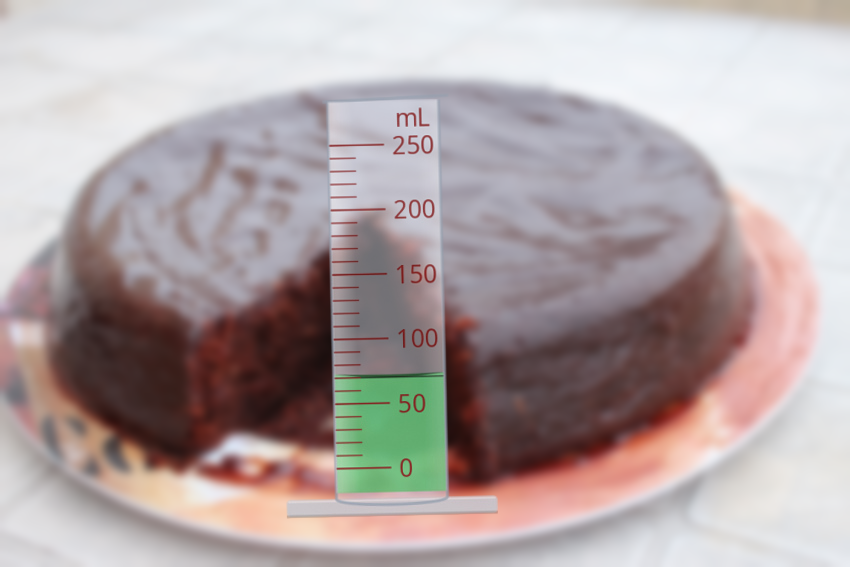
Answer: 70; mL
